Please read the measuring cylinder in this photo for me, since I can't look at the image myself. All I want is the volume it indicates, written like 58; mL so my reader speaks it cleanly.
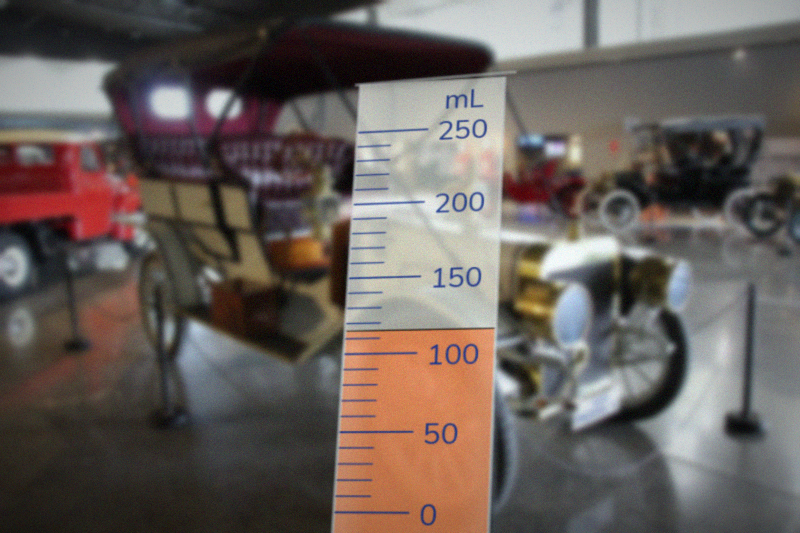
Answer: 115; mL
